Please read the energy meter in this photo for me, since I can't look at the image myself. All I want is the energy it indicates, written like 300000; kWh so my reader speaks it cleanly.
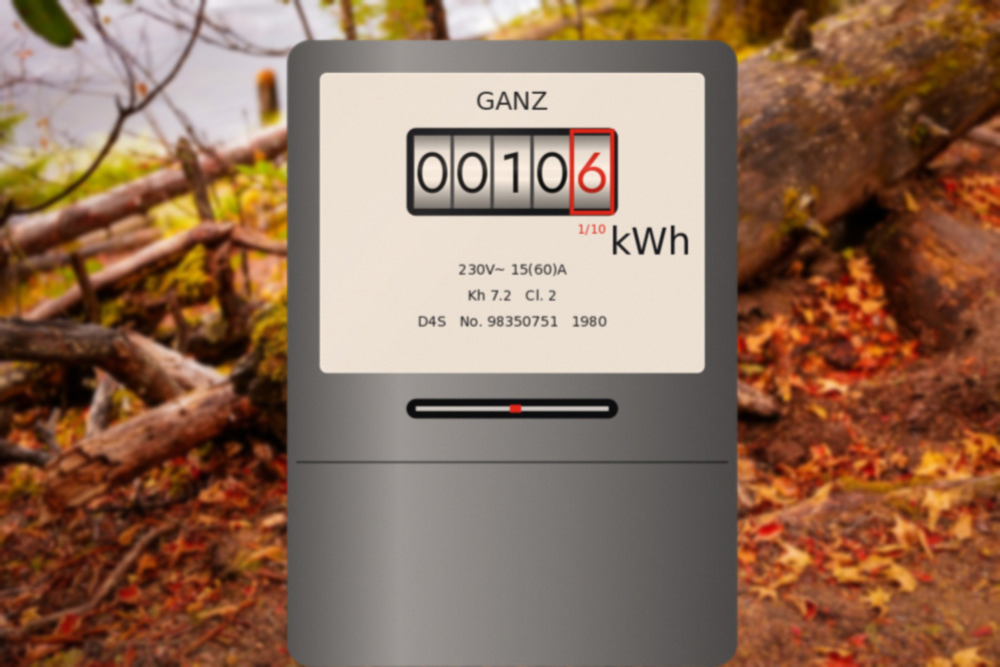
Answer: 10.6; kWh
